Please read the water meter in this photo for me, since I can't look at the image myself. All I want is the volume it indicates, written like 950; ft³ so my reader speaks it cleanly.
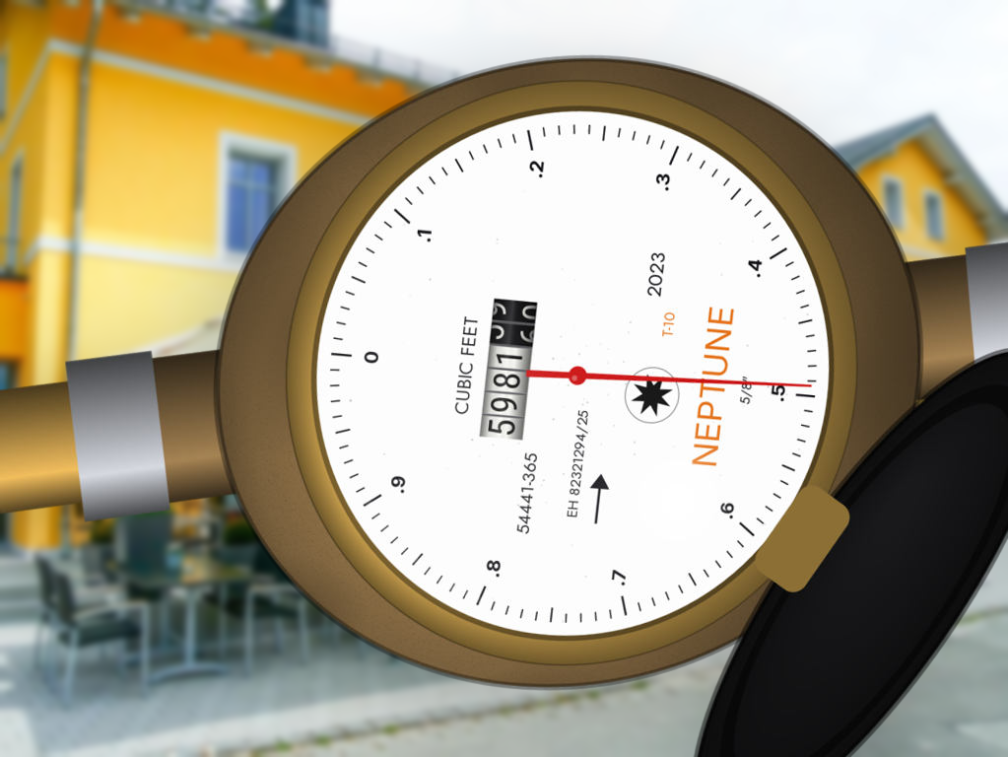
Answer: 598159.49; ft³
